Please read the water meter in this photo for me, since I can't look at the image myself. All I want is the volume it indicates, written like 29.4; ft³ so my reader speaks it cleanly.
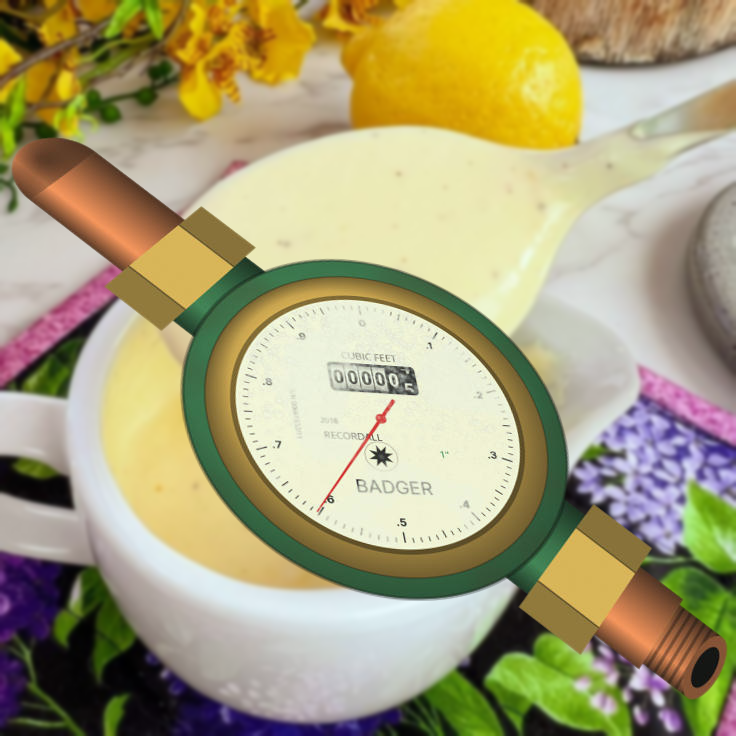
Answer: 4.60; ft³
